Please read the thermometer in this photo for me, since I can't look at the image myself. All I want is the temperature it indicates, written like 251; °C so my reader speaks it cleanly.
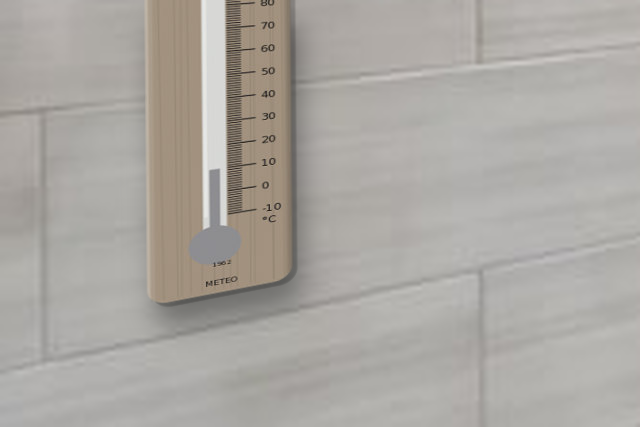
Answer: 10; °C
